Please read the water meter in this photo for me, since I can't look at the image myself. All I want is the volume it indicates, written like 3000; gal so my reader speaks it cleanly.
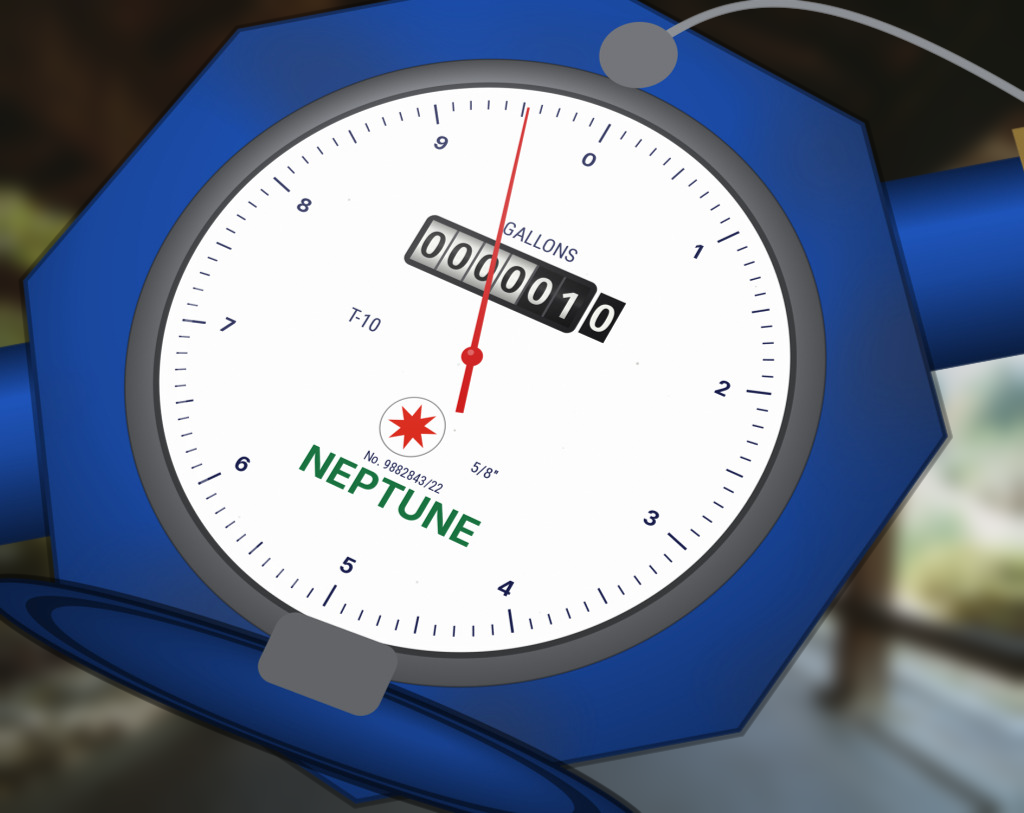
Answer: 9.5; gal
